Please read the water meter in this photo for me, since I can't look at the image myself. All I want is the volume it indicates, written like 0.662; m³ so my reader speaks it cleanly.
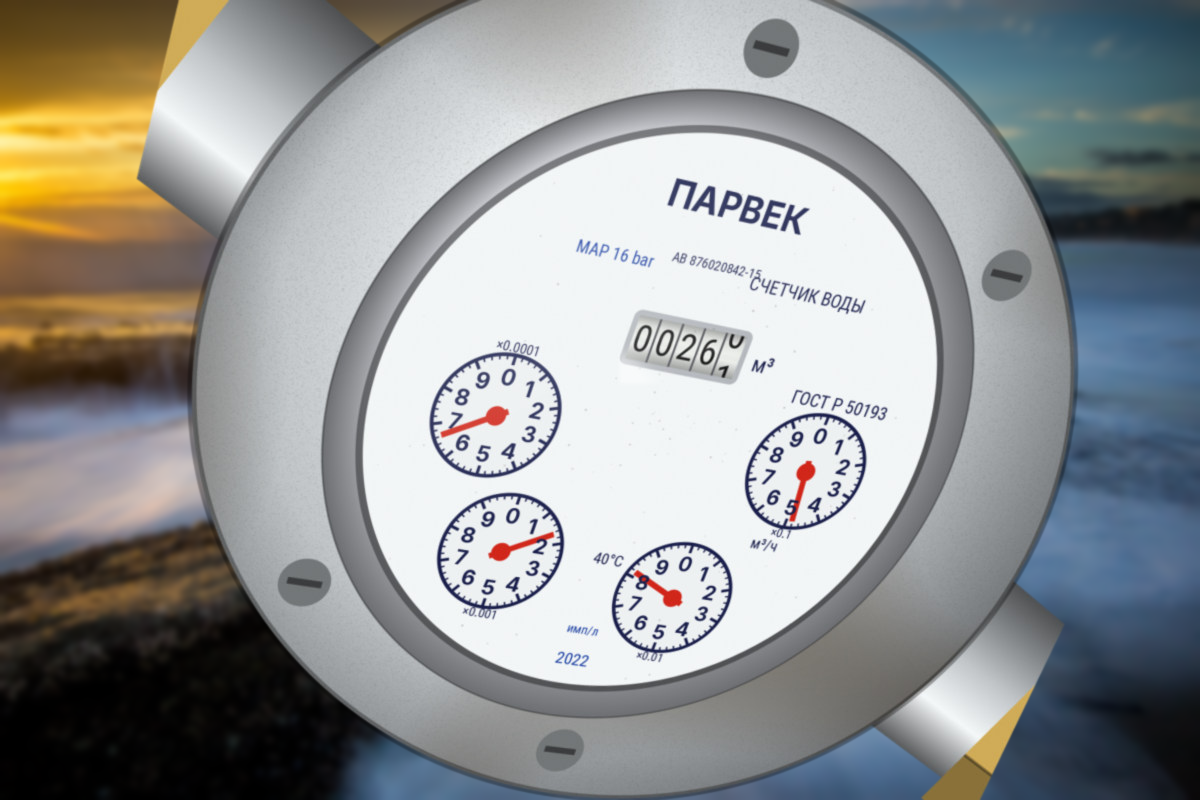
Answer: 260.4816; m³
